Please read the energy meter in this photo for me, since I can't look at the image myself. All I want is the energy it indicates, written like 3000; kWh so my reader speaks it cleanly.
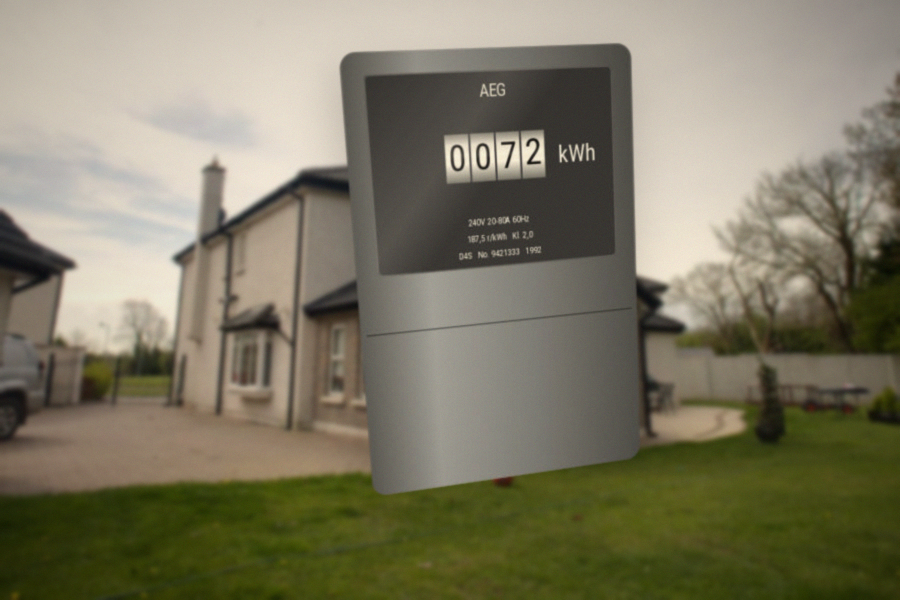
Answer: 72; kWh
